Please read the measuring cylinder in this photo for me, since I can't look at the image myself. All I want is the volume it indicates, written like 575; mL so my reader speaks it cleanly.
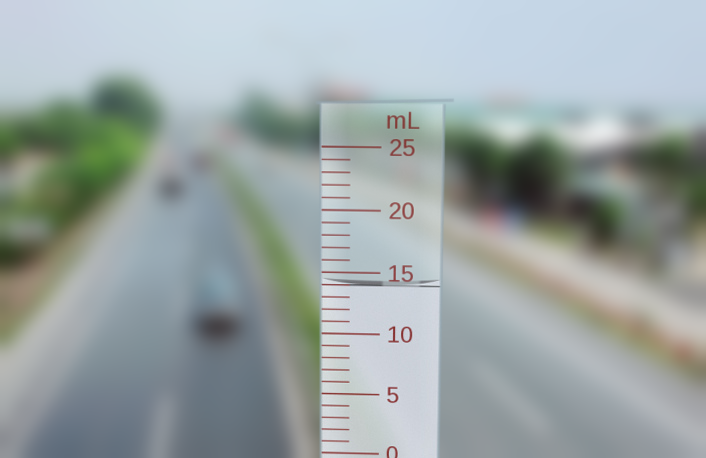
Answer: 14; mL
